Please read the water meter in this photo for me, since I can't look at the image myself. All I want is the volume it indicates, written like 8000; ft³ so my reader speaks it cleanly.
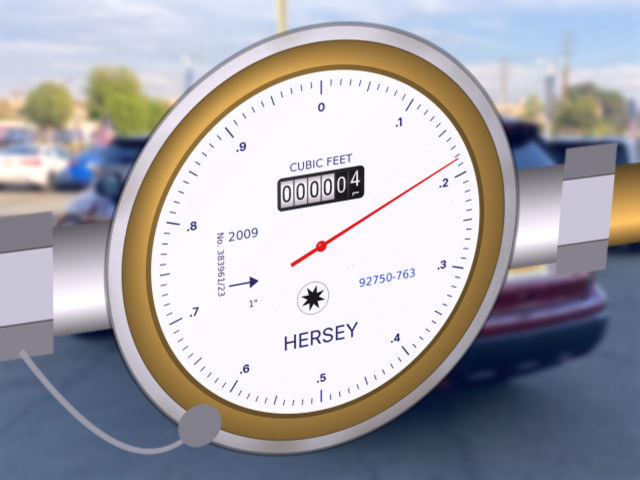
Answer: 4.18; ft³
